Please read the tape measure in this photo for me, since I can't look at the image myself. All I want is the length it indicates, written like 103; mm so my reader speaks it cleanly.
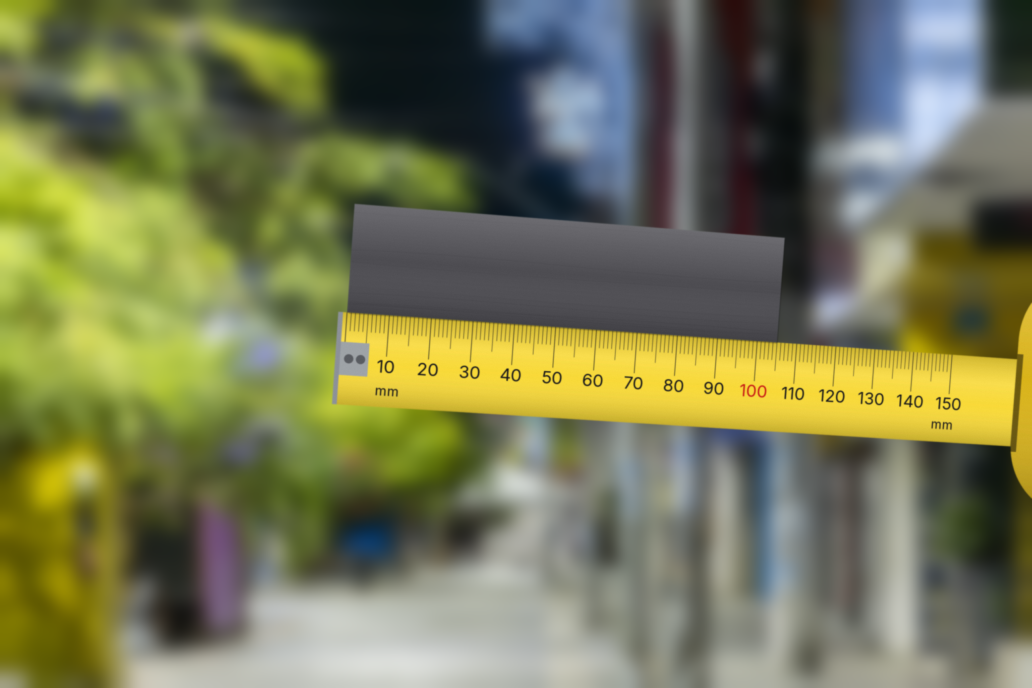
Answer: 105; mm
